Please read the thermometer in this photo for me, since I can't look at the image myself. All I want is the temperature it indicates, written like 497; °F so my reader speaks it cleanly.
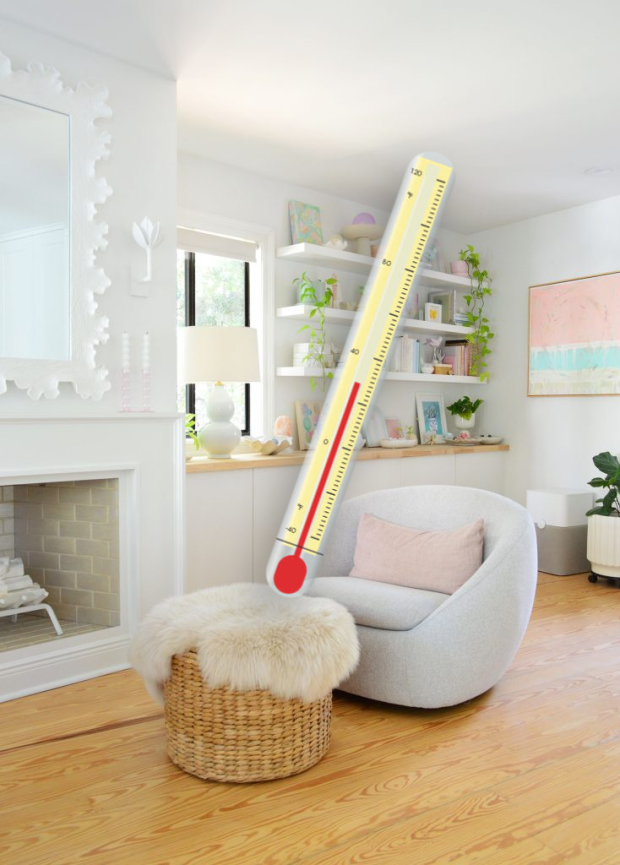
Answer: 28; °F
